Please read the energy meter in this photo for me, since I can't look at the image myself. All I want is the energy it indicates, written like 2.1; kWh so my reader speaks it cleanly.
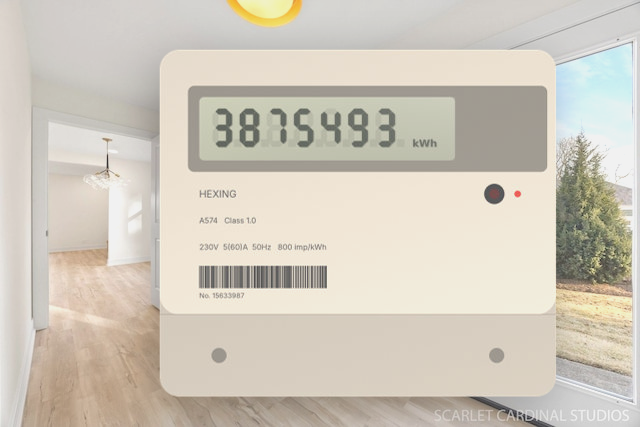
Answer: 3875493; kWh
